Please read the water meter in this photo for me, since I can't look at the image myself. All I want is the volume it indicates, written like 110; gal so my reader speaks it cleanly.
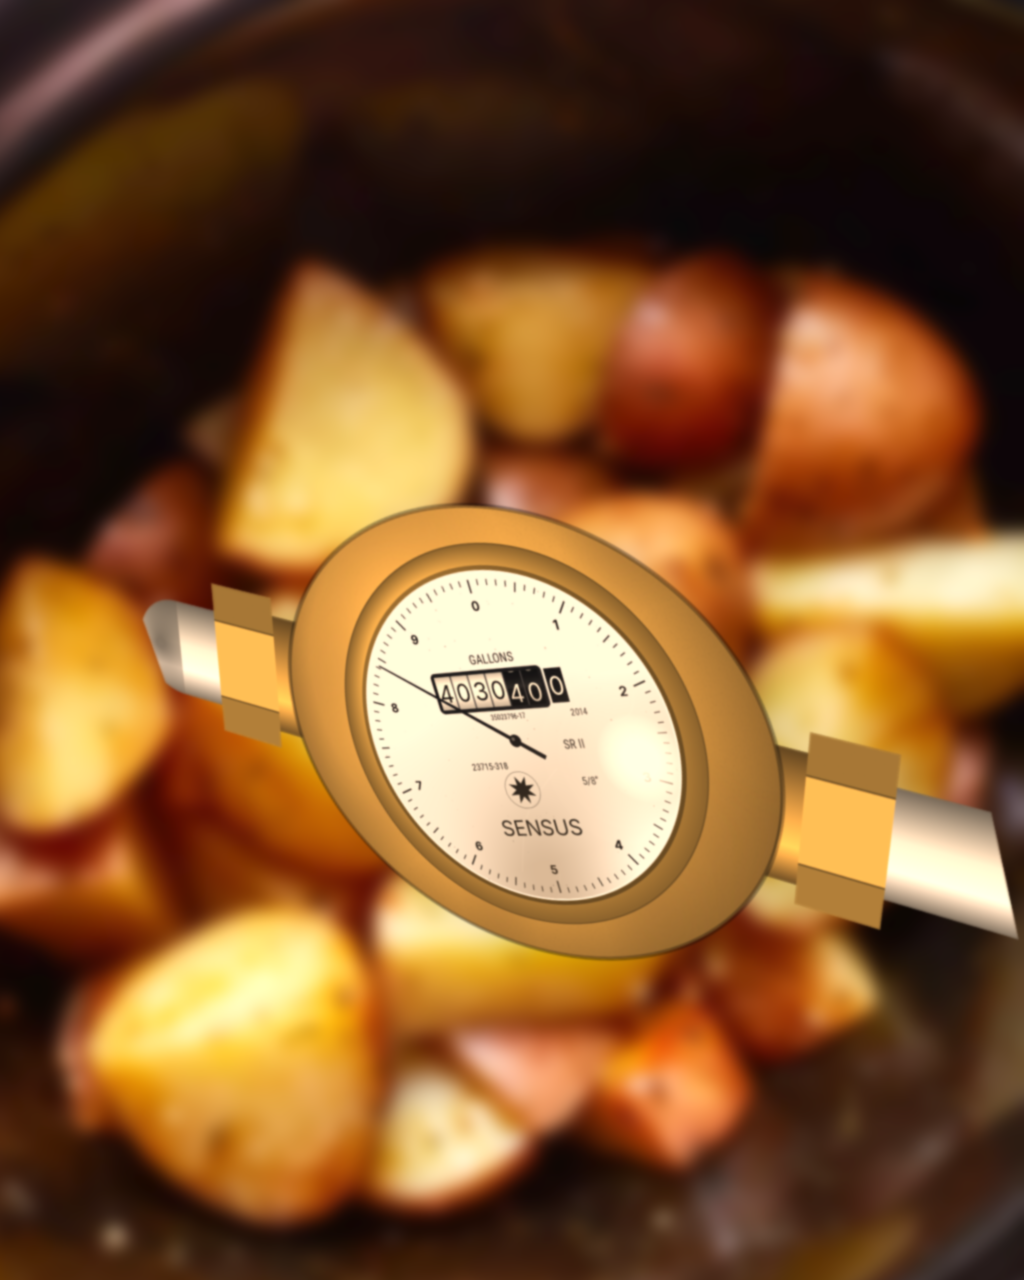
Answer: 4030398.4; gal
